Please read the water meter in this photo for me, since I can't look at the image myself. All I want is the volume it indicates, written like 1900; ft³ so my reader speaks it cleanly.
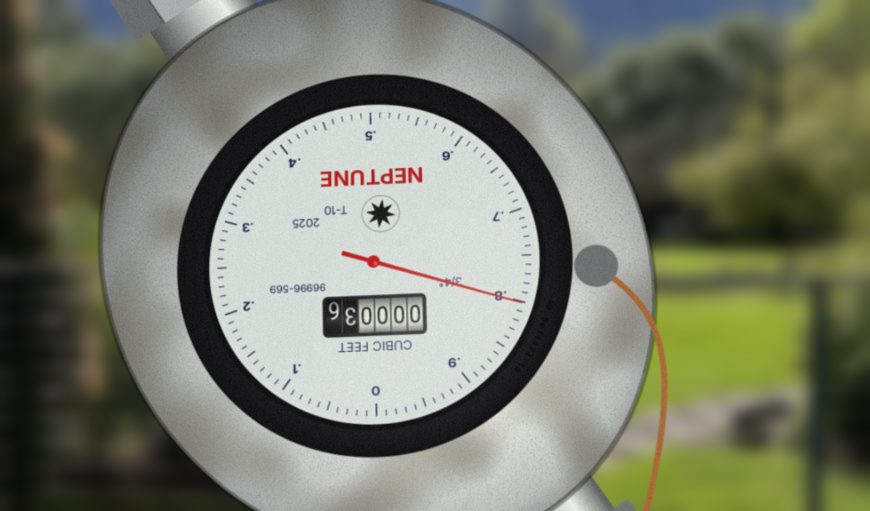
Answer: 35.80; ft³
